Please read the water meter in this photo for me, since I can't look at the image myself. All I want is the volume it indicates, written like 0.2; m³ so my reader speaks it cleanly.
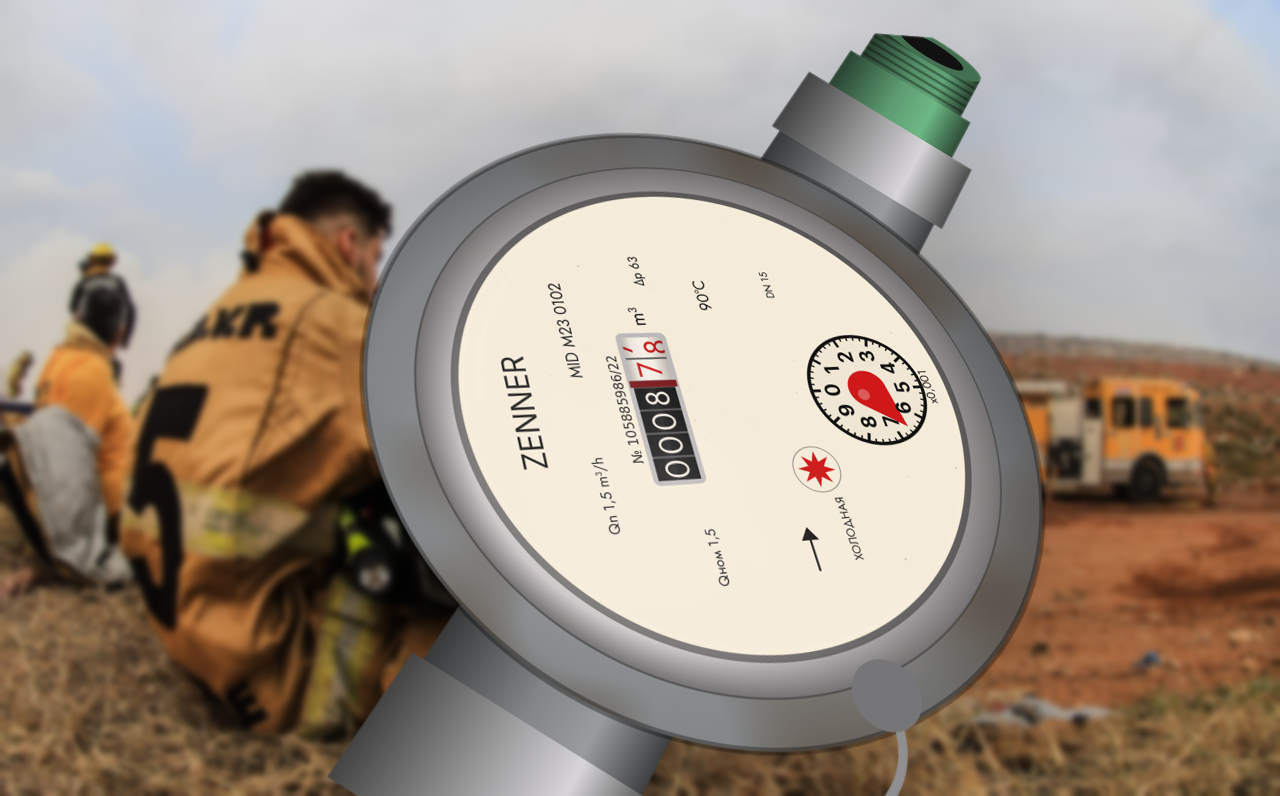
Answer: 8.776; m³
